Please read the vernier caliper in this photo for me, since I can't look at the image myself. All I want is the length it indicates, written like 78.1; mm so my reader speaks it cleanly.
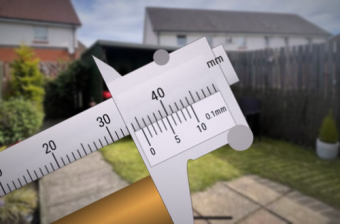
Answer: 35.2; mm
